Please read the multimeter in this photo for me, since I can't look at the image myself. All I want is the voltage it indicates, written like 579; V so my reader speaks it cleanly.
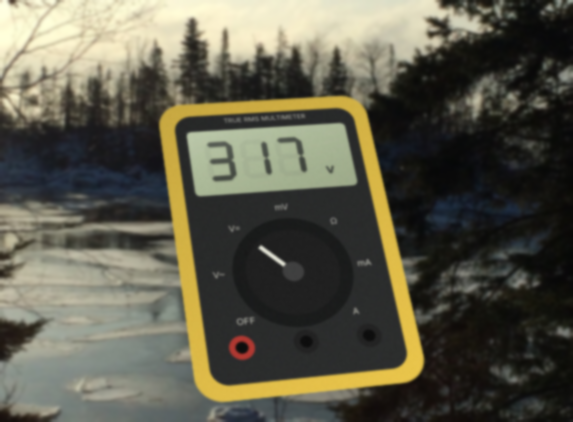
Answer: 317; V
